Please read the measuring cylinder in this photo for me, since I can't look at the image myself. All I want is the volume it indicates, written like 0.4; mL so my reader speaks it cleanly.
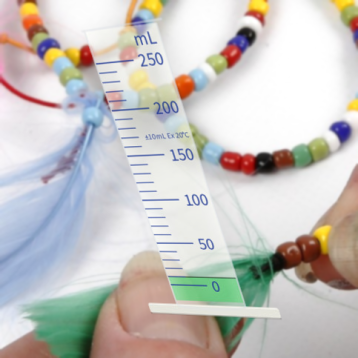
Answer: 10; mL
